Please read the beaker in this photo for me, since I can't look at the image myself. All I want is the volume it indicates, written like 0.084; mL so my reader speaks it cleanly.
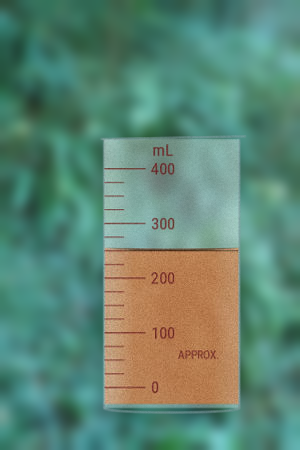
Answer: 250; mL
